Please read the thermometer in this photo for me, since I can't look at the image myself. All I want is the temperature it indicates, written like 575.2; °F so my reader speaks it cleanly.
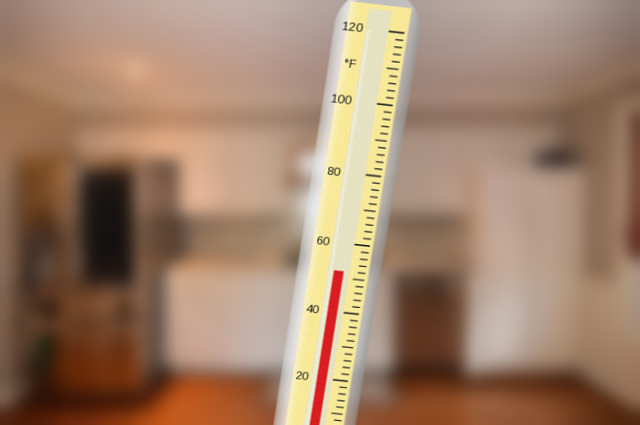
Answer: 52; °F
